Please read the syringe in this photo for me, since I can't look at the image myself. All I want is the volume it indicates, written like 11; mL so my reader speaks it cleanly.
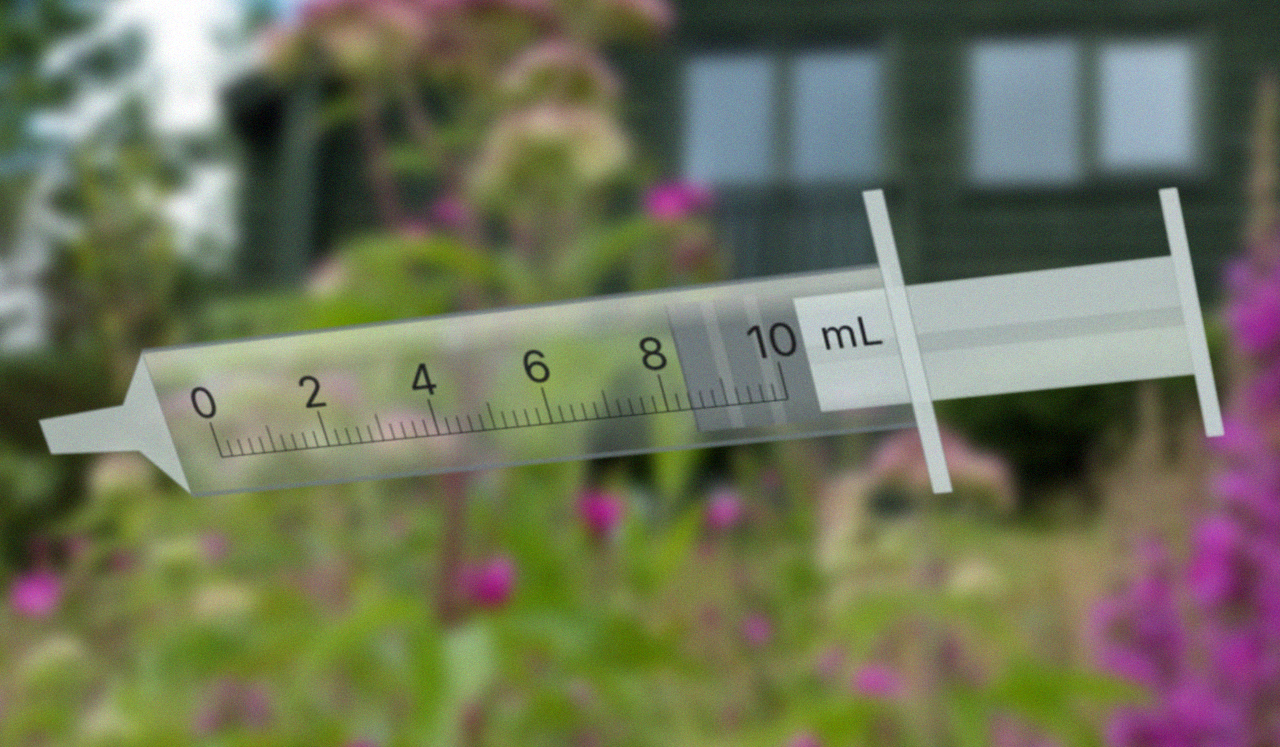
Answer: 8.4; mL
